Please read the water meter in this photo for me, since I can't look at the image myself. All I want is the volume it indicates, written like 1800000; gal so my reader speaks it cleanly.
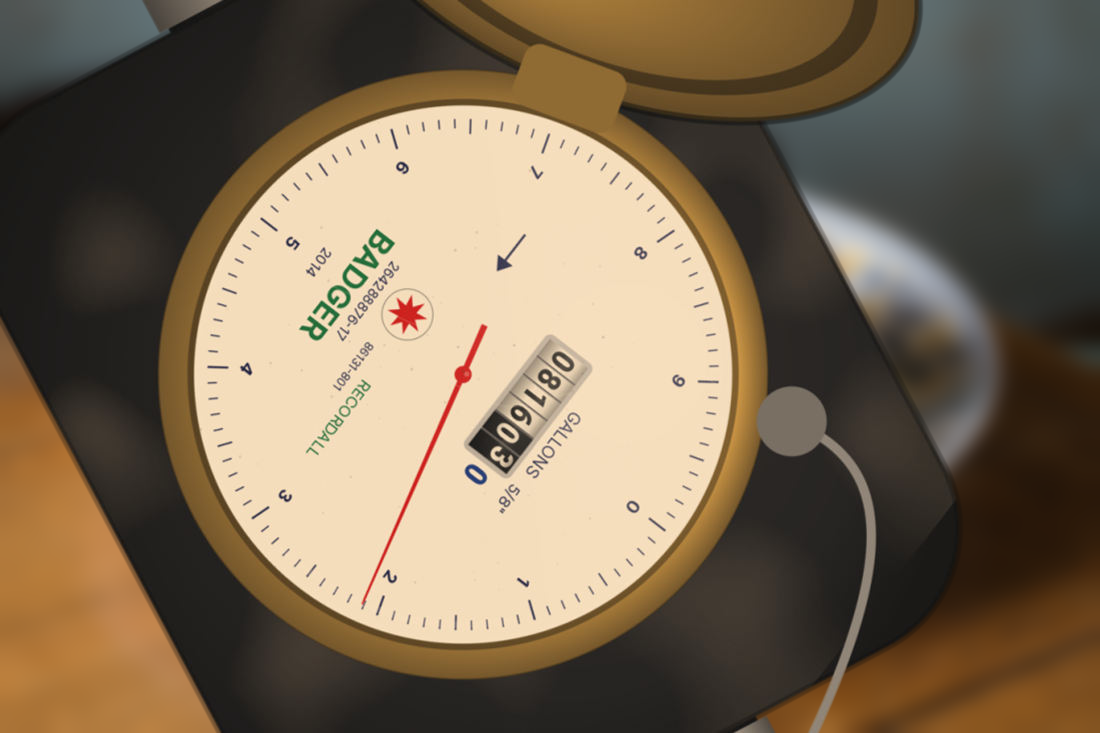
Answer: 816032.1; gal
